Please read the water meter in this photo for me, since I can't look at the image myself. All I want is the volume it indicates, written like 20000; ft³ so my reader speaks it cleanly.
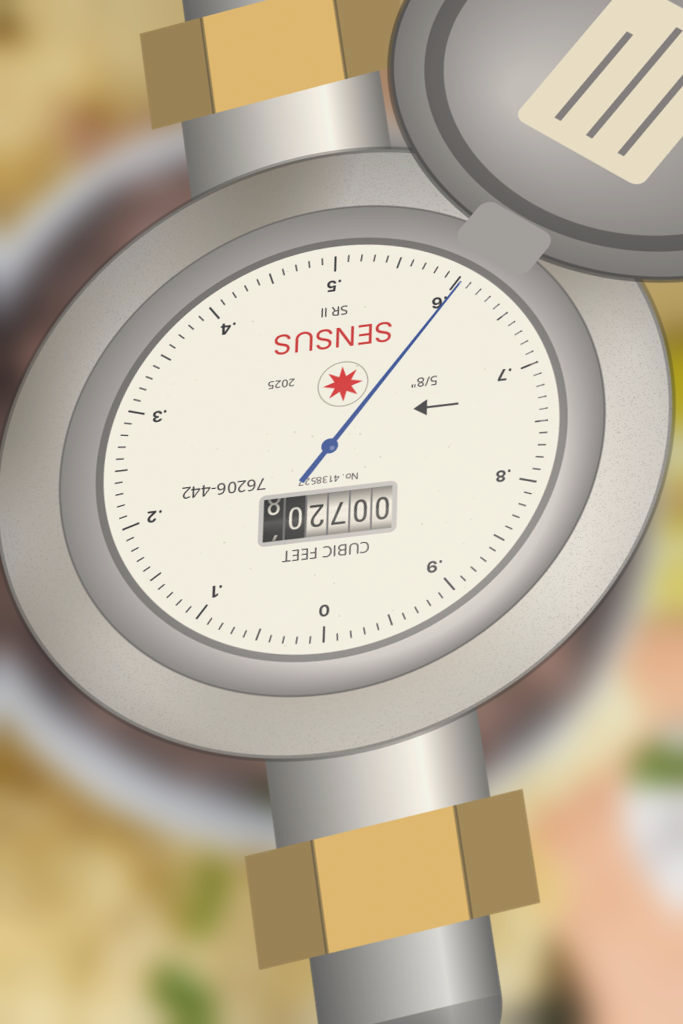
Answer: 7207.60; ft³
